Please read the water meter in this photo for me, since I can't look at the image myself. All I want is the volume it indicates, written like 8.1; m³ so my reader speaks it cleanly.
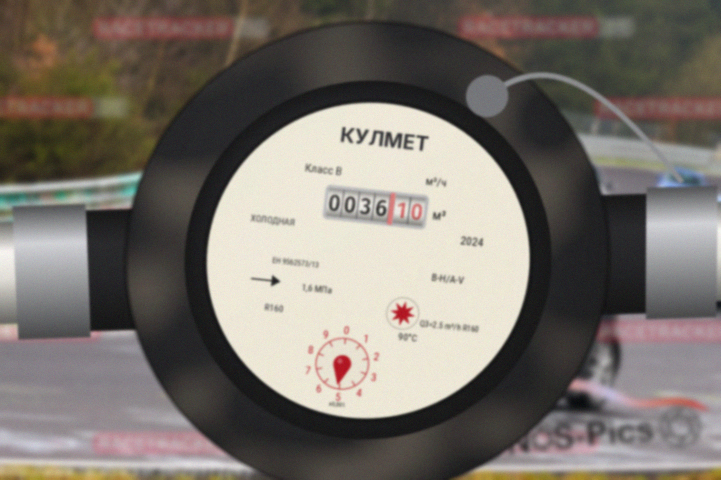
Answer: 36.105; m³
